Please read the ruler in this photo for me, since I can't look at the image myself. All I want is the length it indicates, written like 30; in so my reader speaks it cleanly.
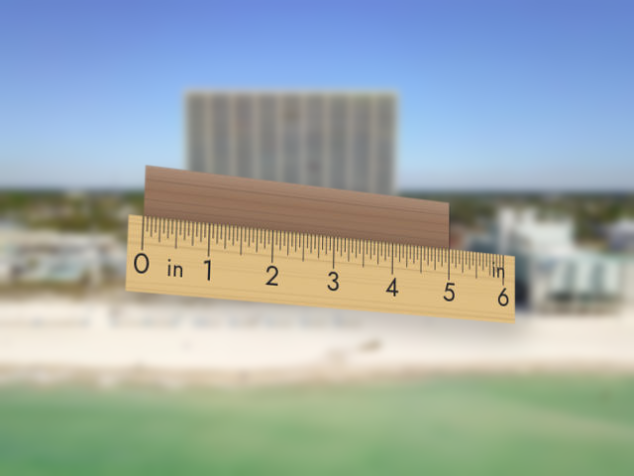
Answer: 5; in
